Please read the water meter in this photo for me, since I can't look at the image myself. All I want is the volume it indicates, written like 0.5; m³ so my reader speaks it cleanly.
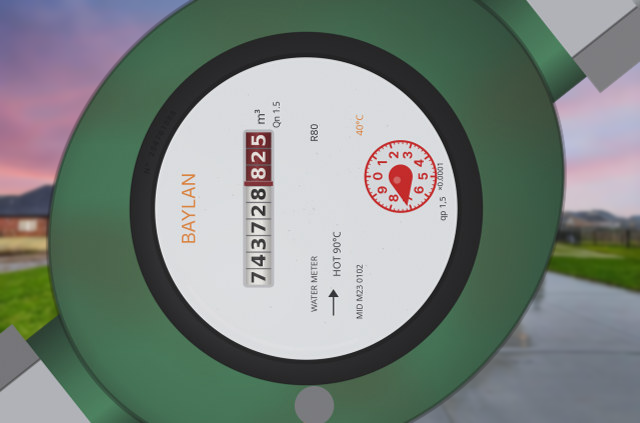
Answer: 743728.8257; m³
